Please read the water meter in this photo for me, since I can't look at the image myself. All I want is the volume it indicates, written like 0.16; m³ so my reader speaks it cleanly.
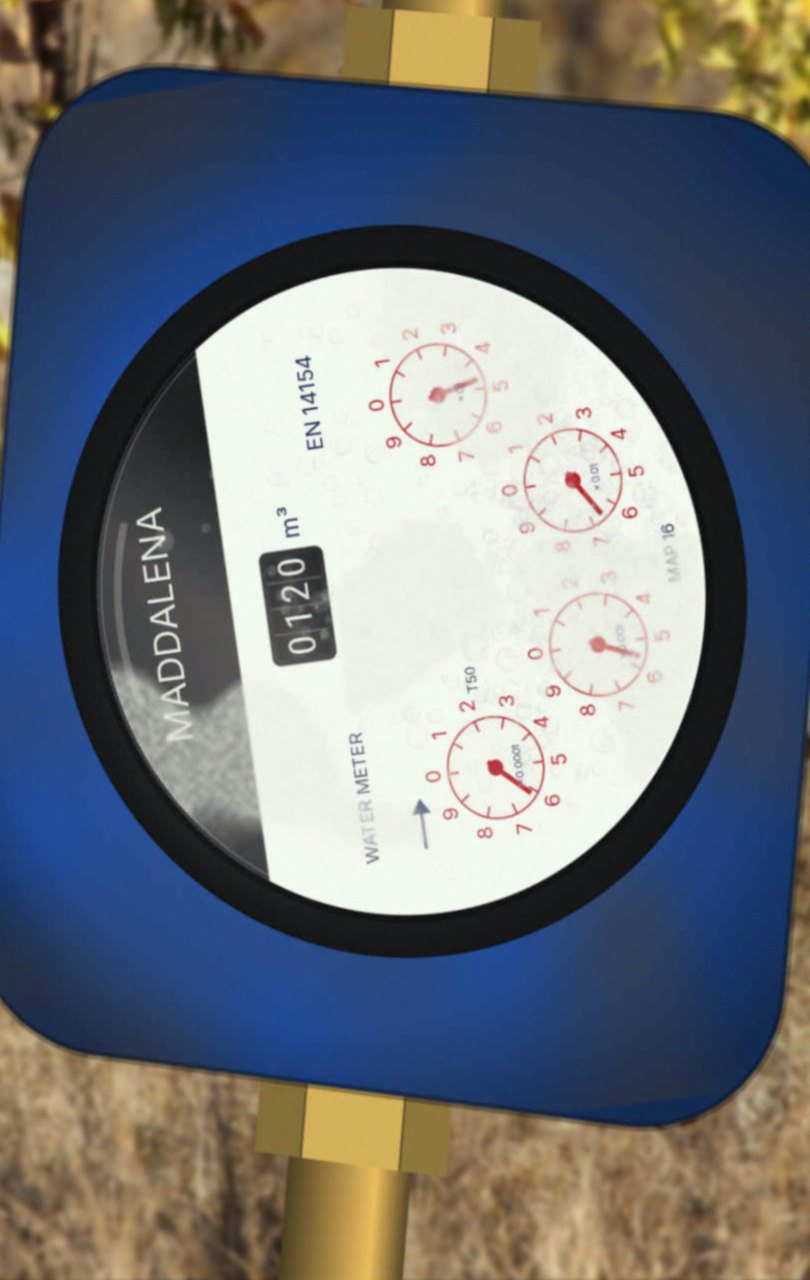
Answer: 120.4656; m³
